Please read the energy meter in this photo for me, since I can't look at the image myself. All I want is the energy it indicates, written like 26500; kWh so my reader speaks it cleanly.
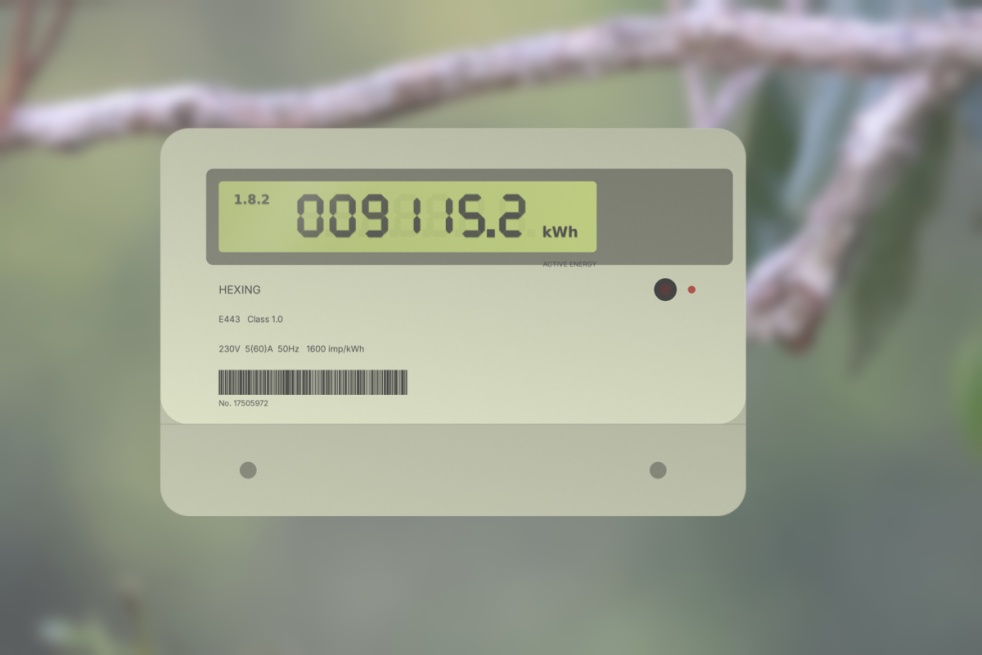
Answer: 9115.2; kWh
